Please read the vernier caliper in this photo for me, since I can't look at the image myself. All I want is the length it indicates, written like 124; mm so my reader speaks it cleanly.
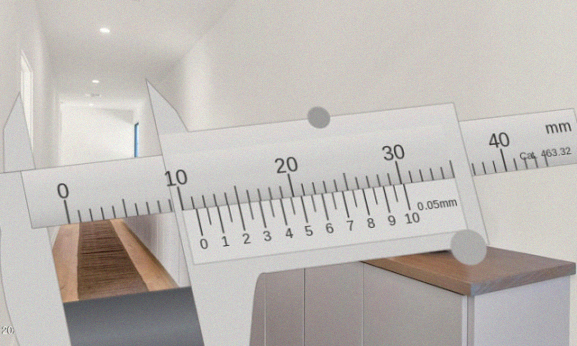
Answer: 11.2; mm
